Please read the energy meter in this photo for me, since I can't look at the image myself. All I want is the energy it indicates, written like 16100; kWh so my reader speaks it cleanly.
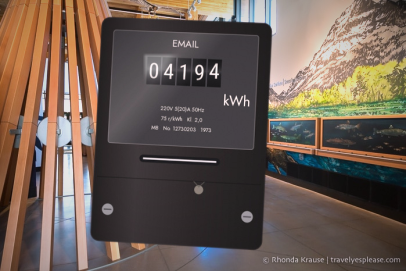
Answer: 4194; kWh
